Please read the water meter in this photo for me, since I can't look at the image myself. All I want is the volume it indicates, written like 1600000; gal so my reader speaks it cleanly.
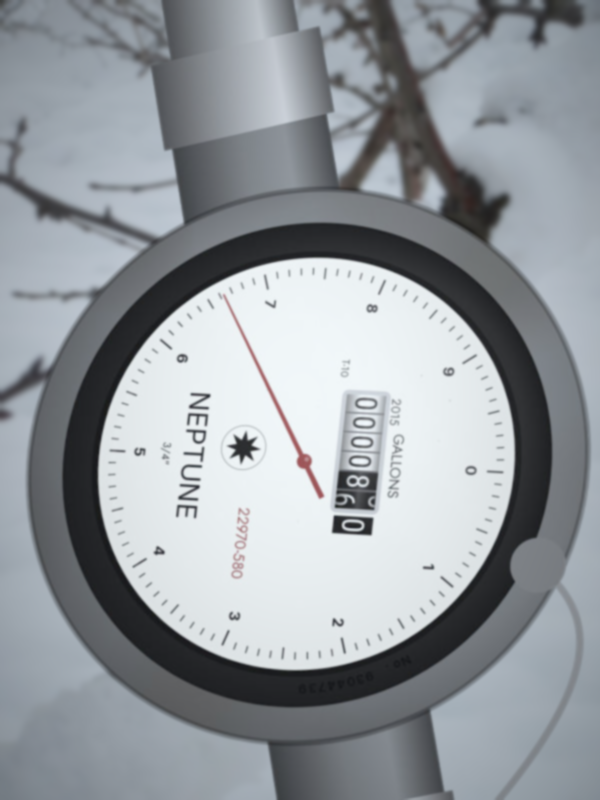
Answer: 856.6; gal
